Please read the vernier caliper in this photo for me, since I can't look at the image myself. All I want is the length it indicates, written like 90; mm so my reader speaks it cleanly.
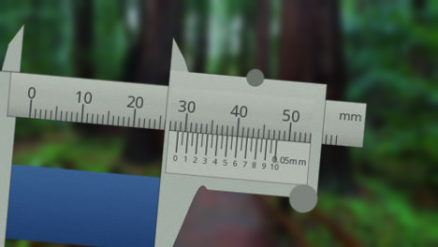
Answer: 28.6; mm
